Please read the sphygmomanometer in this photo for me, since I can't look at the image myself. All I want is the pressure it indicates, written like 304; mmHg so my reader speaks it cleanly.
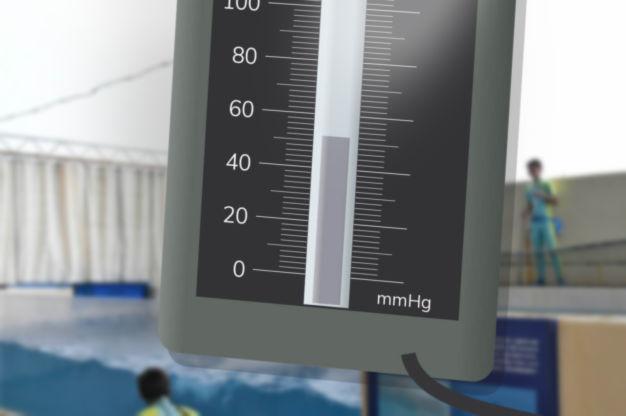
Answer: 52; mmHg
